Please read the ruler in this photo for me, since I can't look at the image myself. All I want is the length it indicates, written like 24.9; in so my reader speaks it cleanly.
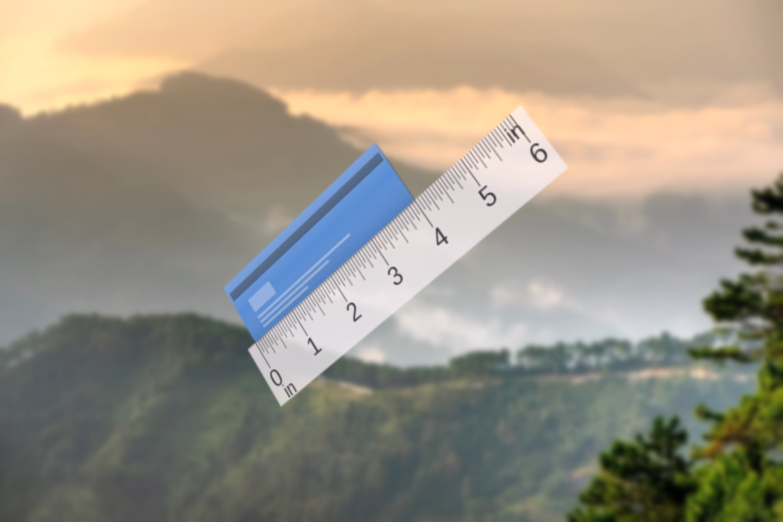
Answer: 4; in
